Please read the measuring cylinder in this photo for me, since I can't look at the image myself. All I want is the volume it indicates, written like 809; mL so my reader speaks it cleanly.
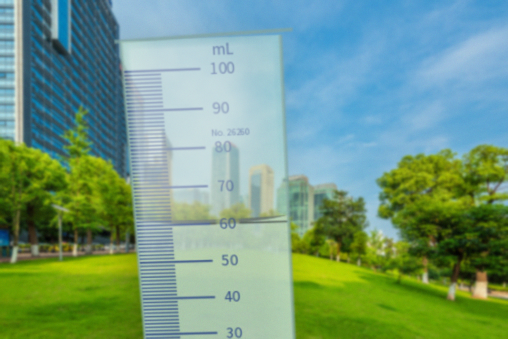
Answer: 60; mL
